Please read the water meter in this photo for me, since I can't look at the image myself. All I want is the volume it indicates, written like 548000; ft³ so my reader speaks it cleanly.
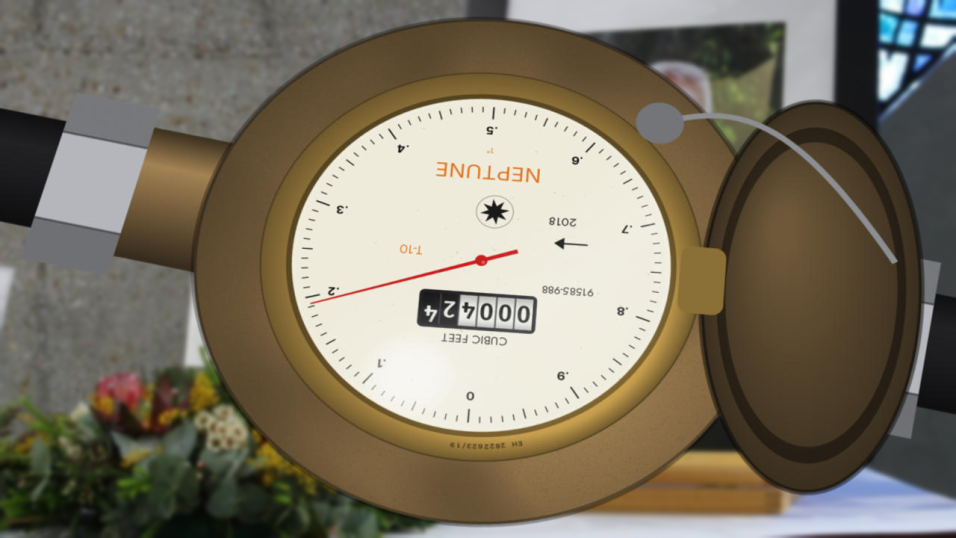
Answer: 424.19; ft³
